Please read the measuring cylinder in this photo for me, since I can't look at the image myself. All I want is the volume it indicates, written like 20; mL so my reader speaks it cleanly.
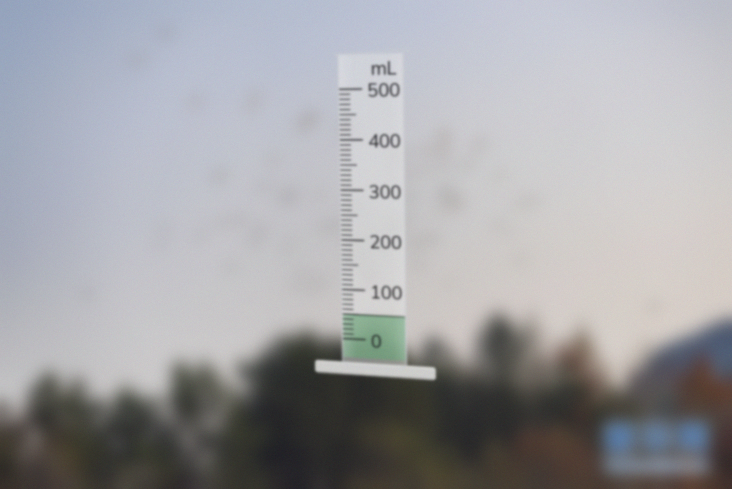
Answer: 50; mL
